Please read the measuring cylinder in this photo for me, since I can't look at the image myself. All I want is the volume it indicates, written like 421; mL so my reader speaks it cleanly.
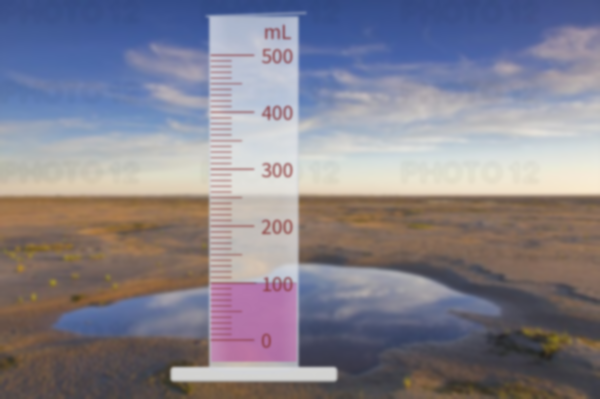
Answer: 100; mL
